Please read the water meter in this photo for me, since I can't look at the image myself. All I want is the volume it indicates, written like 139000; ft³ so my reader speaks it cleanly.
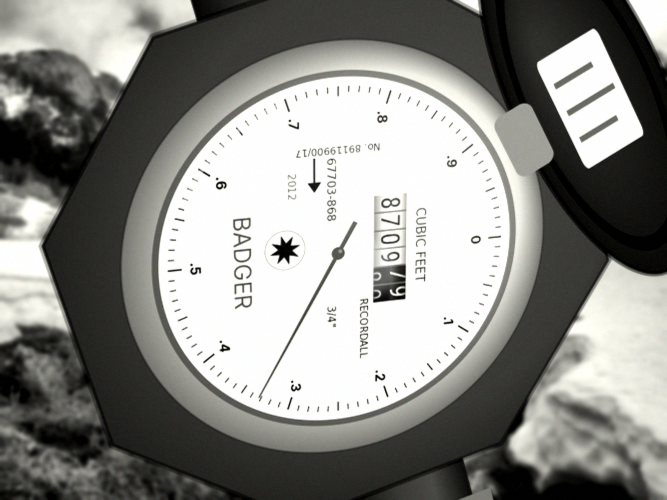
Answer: 870979.33; ft³
